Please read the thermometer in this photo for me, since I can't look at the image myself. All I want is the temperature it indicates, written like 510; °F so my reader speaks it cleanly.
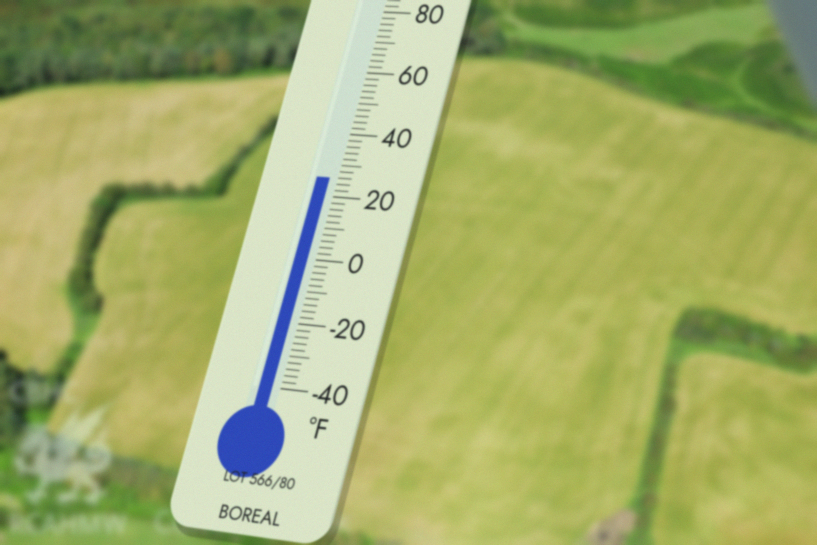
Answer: 26; °F
